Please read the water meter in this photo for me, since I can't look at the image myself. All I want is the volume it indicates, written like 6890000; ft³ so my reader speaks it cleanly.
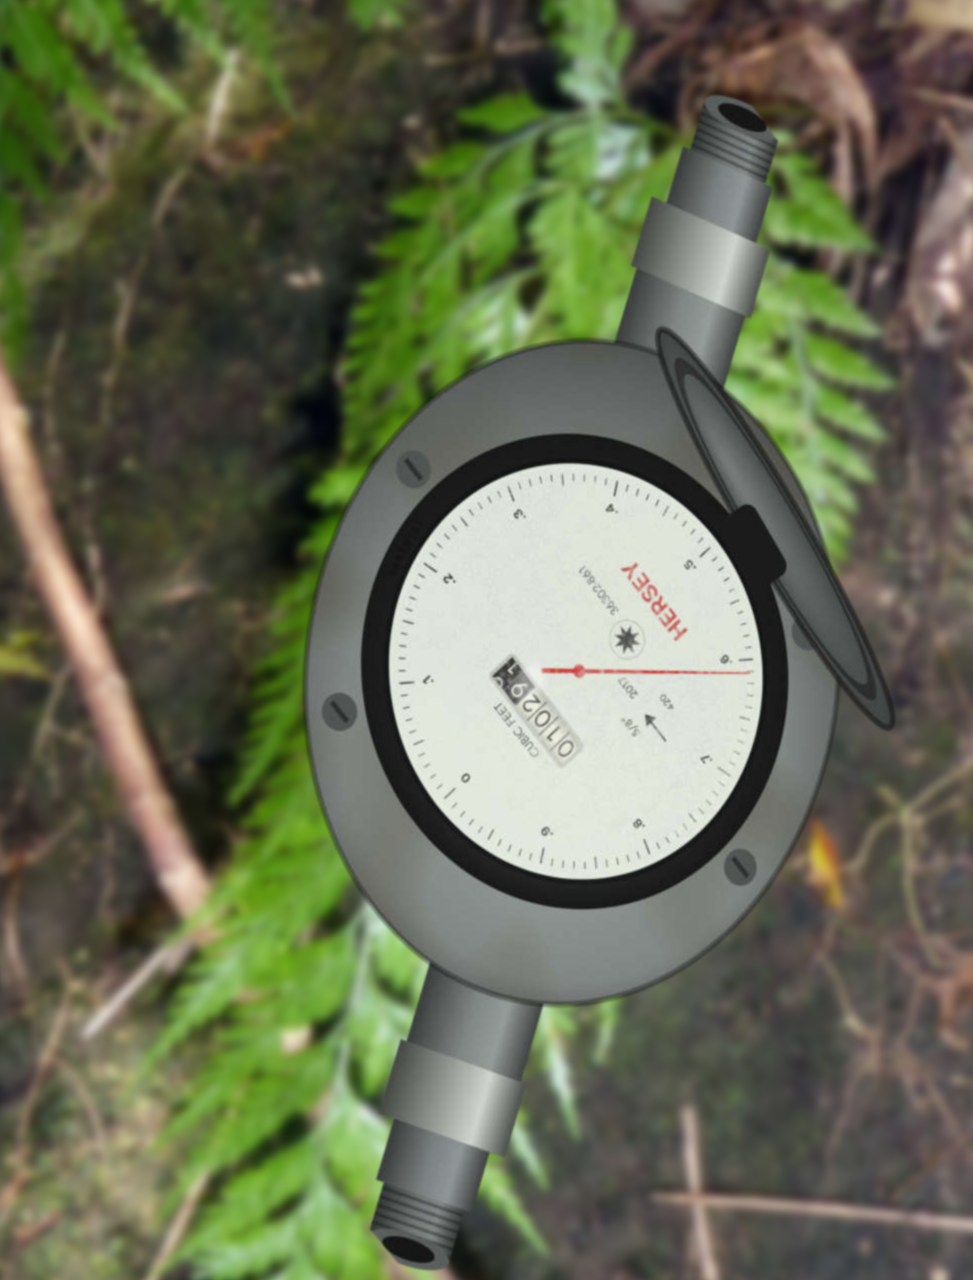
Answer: 10290.61; ft³
